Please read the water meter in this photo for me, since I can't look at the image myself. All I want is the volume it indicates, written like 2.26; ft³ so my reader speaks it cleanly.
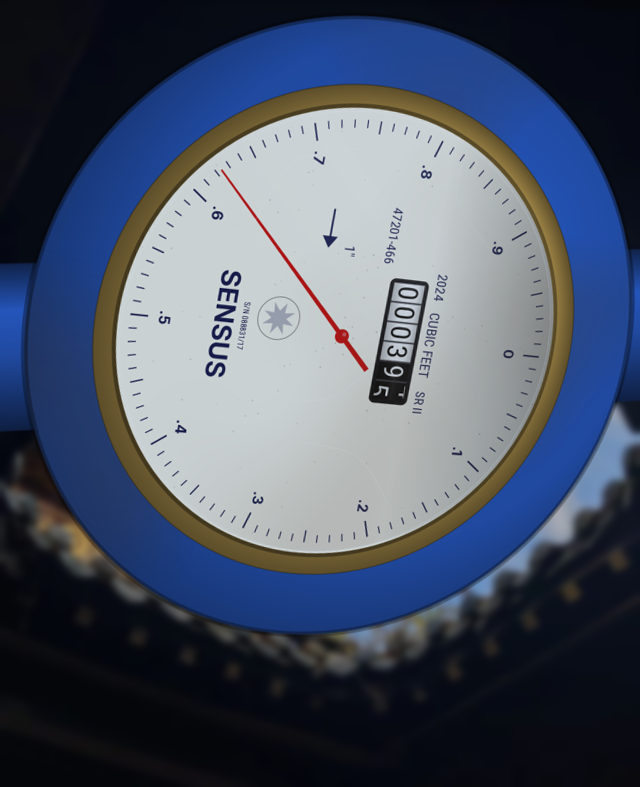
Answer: 394.62; ft³
